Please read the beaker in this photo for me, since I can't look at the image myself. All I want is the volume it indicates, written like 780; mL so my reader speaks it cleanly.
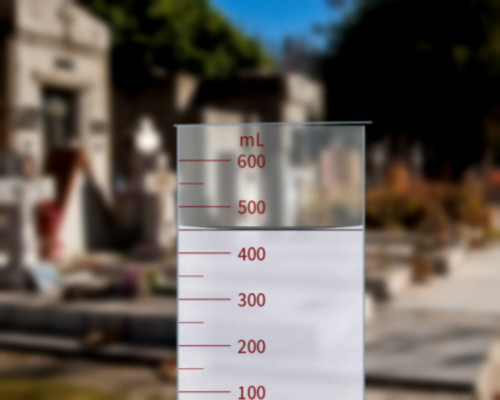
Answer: 450; mL
